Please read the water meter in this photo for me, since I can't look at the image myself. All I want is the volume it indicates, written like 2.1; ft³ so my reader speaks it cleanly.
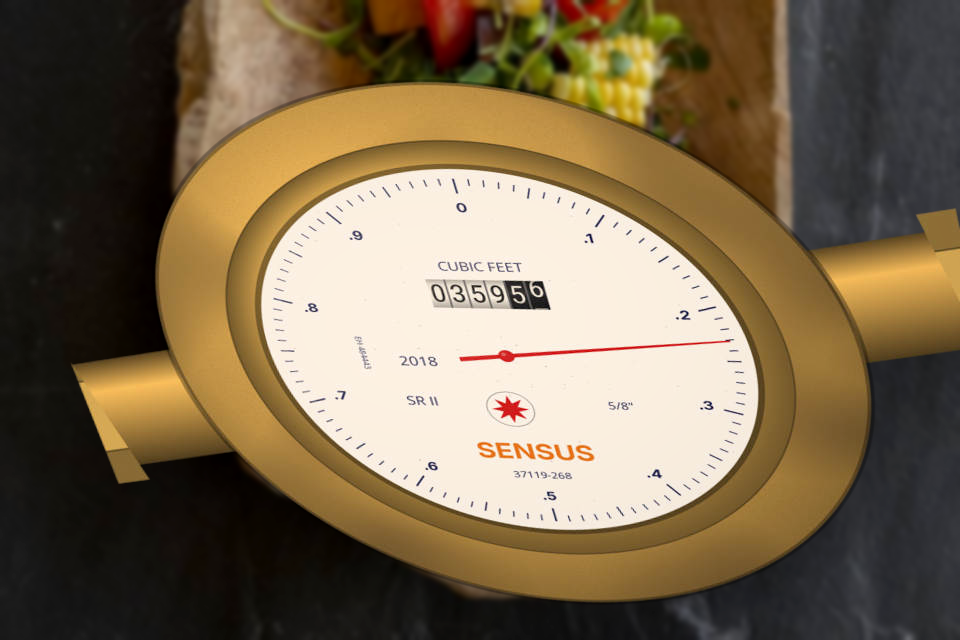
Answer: 35956.23; ft³
